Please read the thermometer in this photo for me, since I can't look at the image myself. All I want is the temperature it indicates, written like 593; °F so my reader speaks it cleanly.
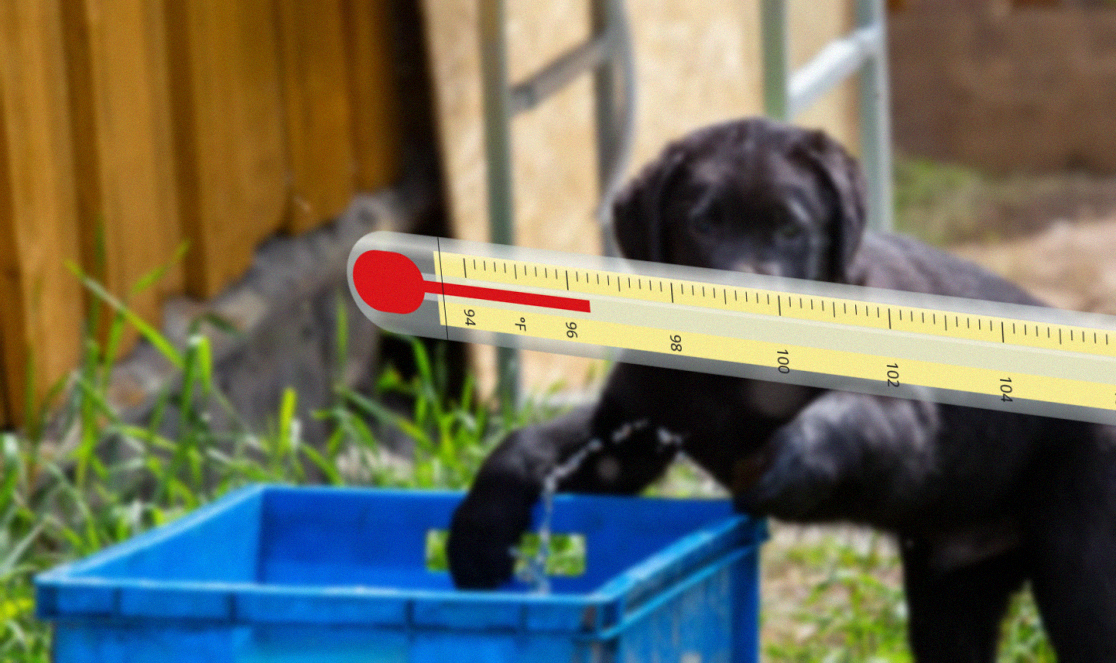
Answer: 96.4; °F
